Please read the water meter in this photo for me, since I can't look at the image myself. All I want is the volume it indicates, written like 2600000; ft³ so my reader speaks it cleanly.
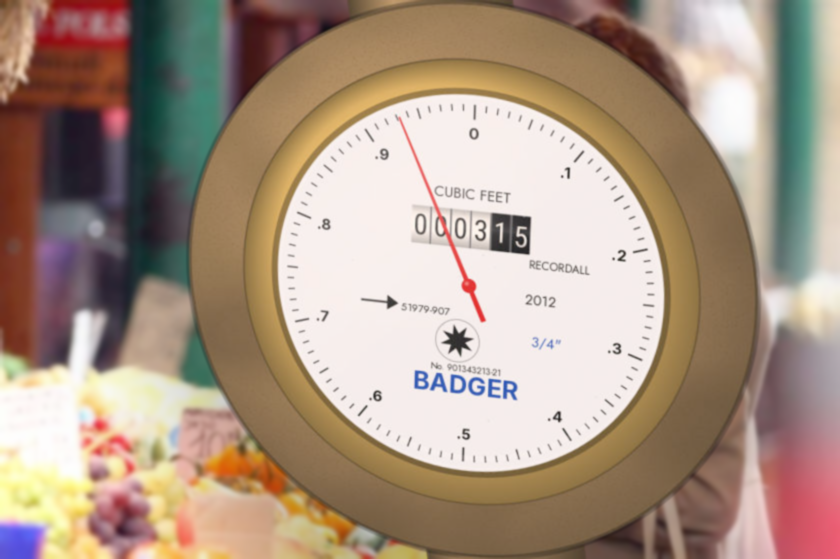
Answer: 314.93; ft³
